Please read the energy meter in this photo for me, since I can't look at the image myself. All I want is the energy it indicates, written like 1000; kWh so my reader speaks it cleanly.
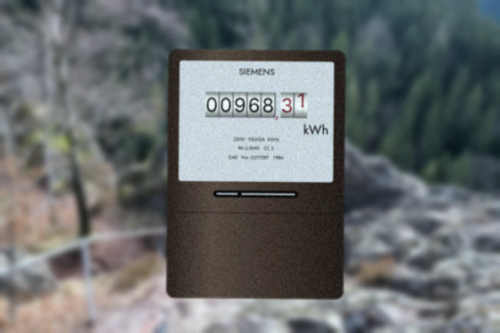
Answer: 968.31; kWh
